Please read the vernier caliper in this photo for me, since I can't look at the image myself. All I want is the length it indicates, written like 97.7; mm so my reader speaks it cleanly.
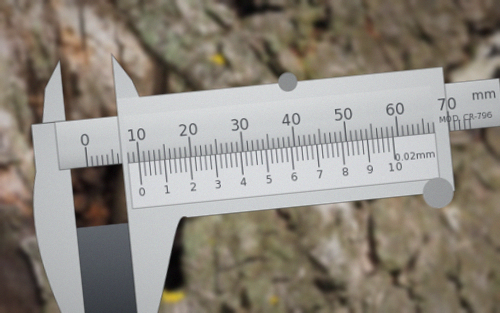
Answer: 10.0; mm
